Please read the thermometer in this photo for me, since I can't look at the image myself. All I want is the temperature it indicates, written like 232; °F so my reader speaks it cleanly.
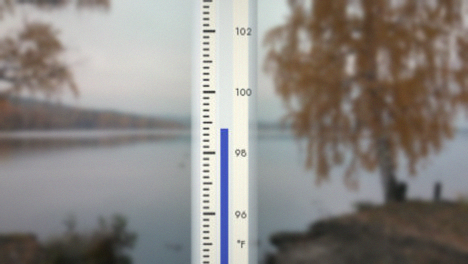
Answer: 98.8; °F
